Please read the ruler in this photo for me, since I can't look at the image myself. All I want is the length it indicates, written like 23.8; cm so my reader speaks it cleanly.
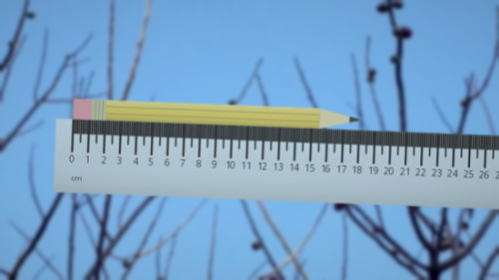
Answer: 18; cm
